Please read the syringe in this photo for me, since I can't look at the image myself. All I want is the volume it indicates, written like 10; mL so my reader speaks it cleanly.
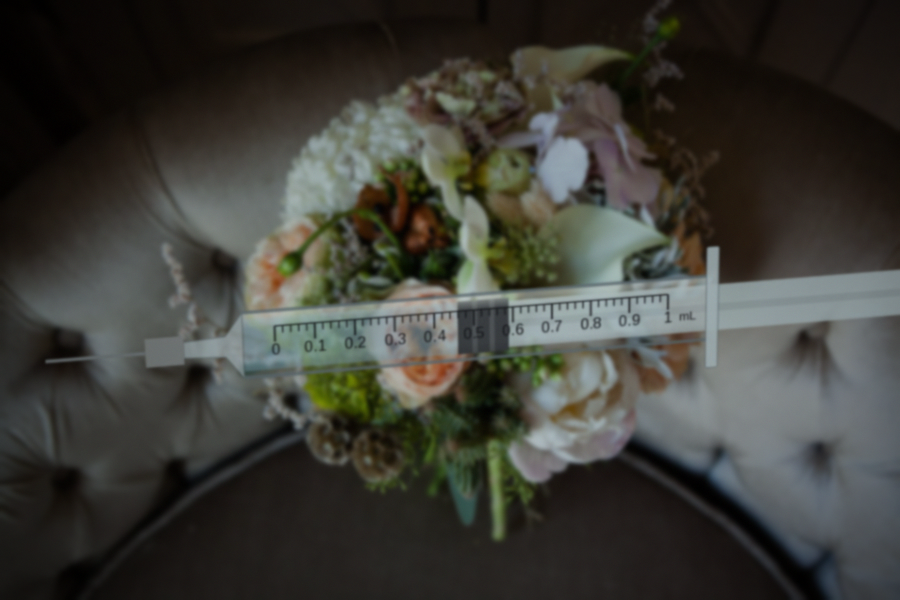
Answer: 0.46; mL
